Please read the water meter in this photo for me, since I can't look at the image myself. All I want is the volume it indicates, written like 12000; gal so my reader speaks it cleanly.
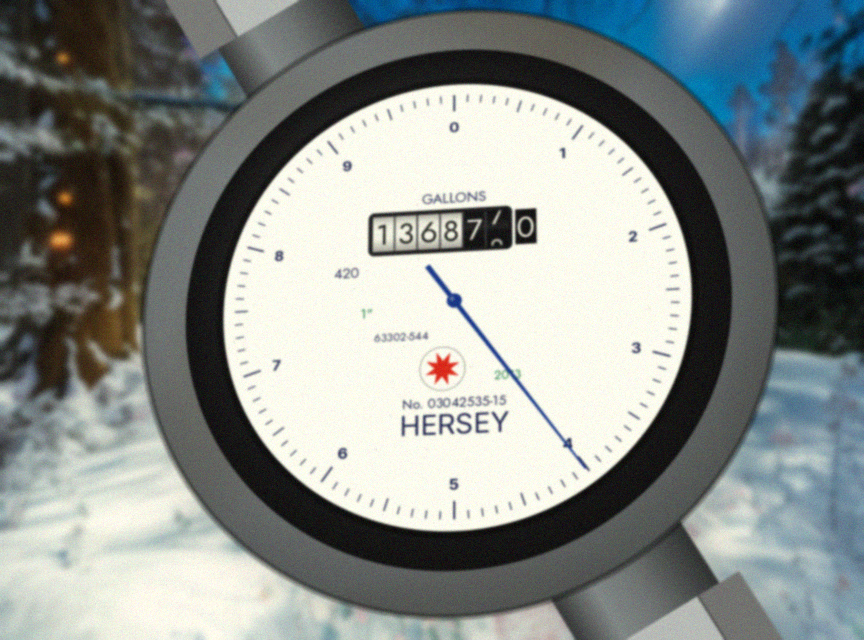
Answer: 1368774.0; gal
